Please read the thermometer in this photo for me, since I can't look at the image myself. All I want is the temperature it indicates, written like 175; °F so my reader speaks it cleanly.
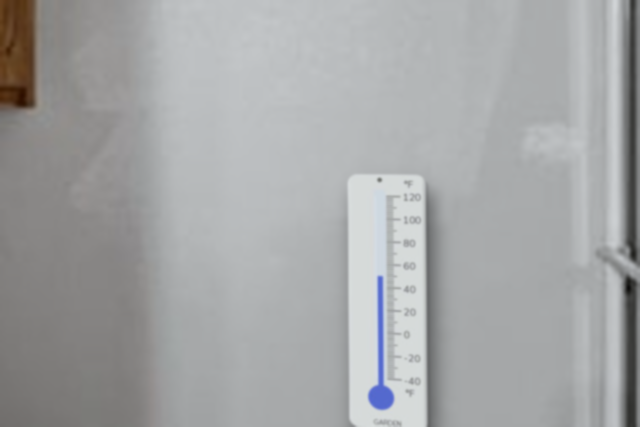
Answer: 50; °F
